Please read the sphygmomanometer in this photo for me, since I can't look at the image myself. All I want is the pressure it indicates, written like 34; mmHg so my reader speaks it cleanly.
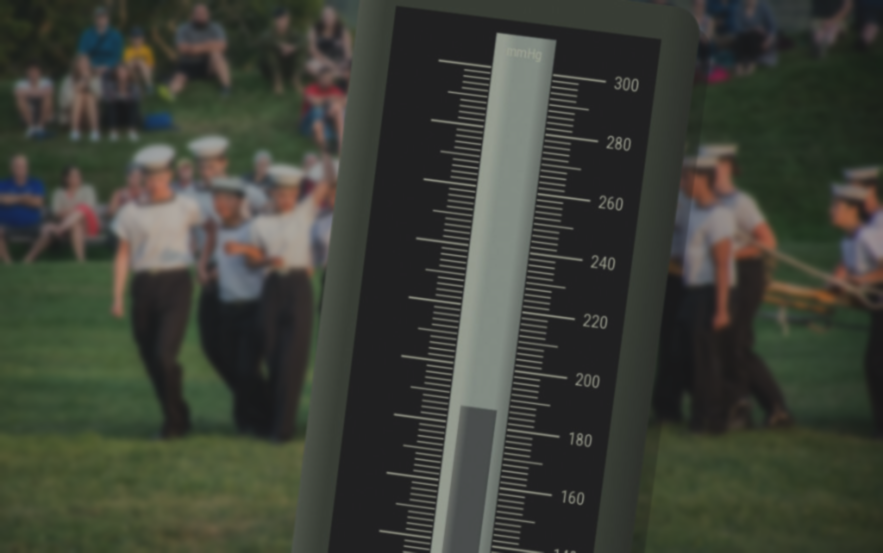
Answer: 186; mmHg
